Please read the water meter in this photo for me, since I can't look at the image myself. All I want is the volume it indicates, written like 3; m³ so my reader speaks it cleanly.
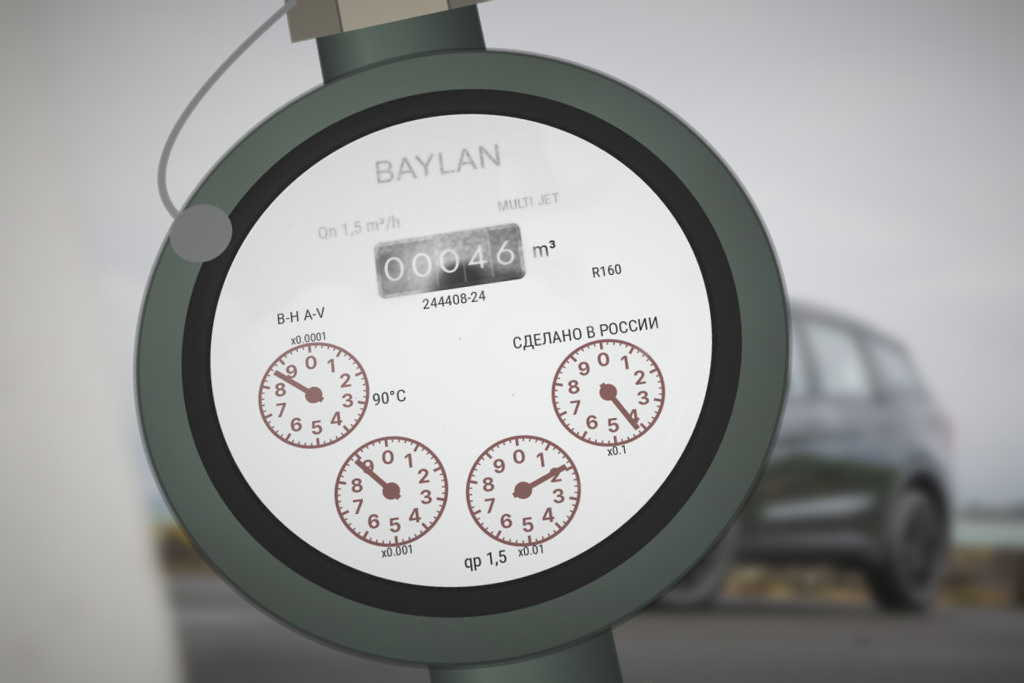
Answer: 46.4188; m³
